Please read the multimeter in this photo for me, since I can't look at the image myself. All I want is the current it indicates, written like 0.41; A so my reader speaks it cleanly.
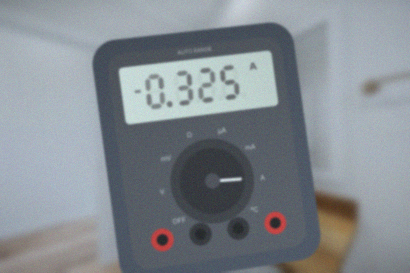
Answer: -0.325; A
